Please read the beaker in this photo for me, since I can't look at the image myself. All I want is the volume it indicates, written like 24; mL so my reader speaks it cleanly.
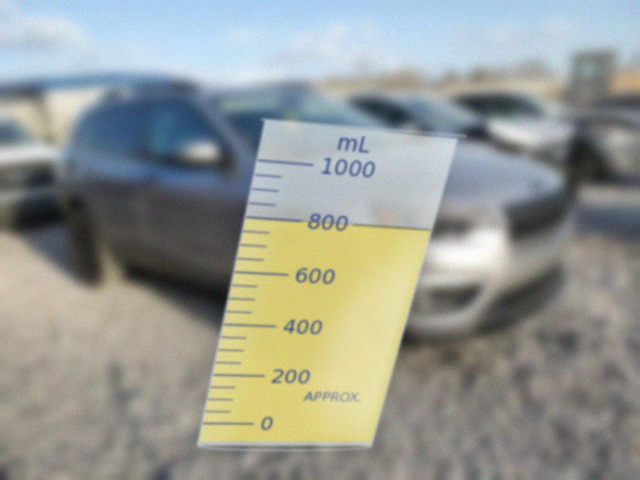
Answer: 800; mL
